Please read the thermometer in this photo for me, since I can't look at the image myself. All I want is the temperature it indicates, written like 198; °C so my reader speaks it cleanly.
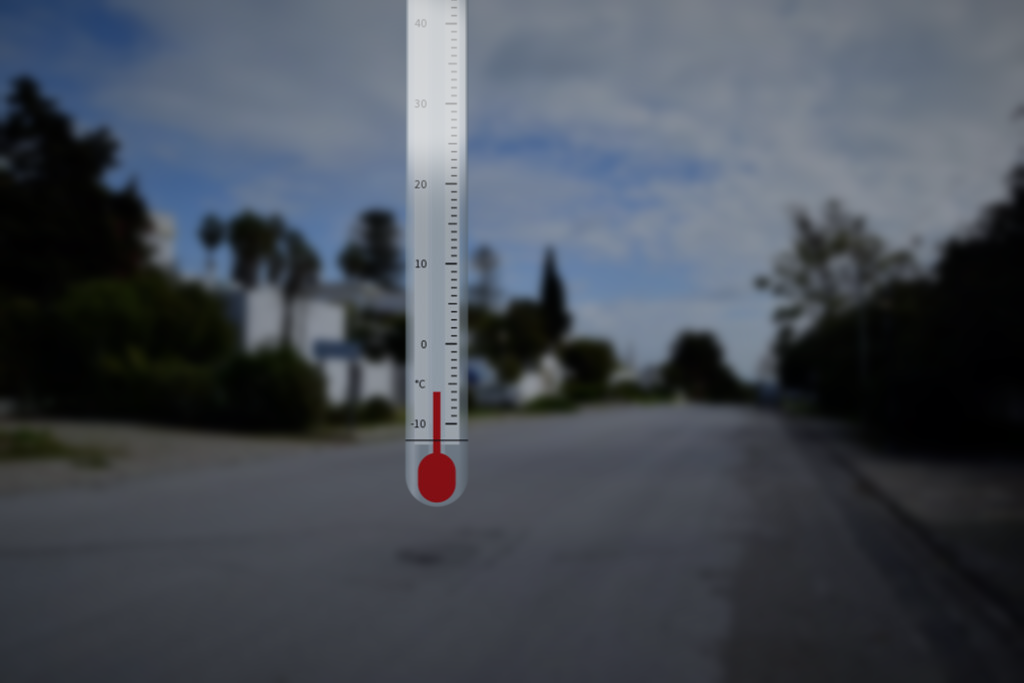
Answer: -6; °C
